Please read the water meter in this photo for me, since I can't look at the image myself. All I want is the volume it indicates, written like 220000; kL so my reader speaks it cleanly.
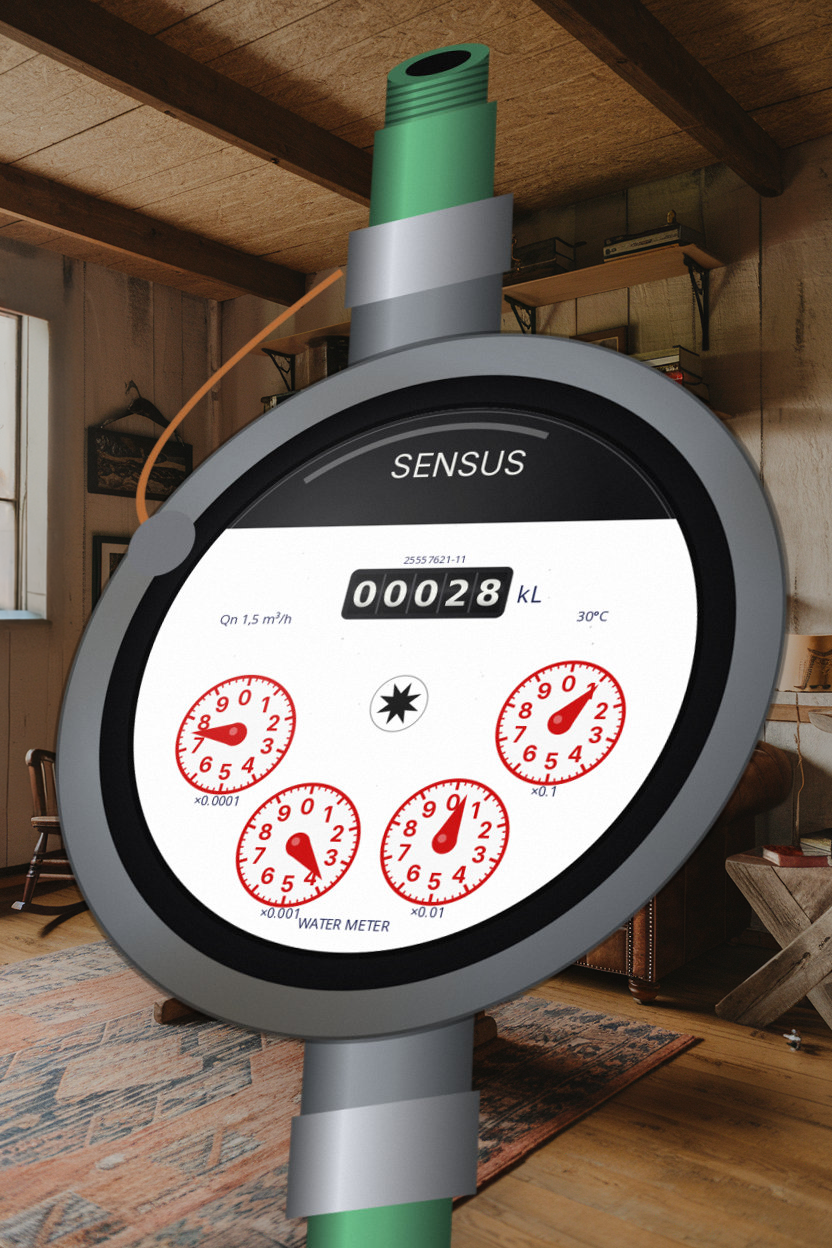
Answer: 28.1037; kL
